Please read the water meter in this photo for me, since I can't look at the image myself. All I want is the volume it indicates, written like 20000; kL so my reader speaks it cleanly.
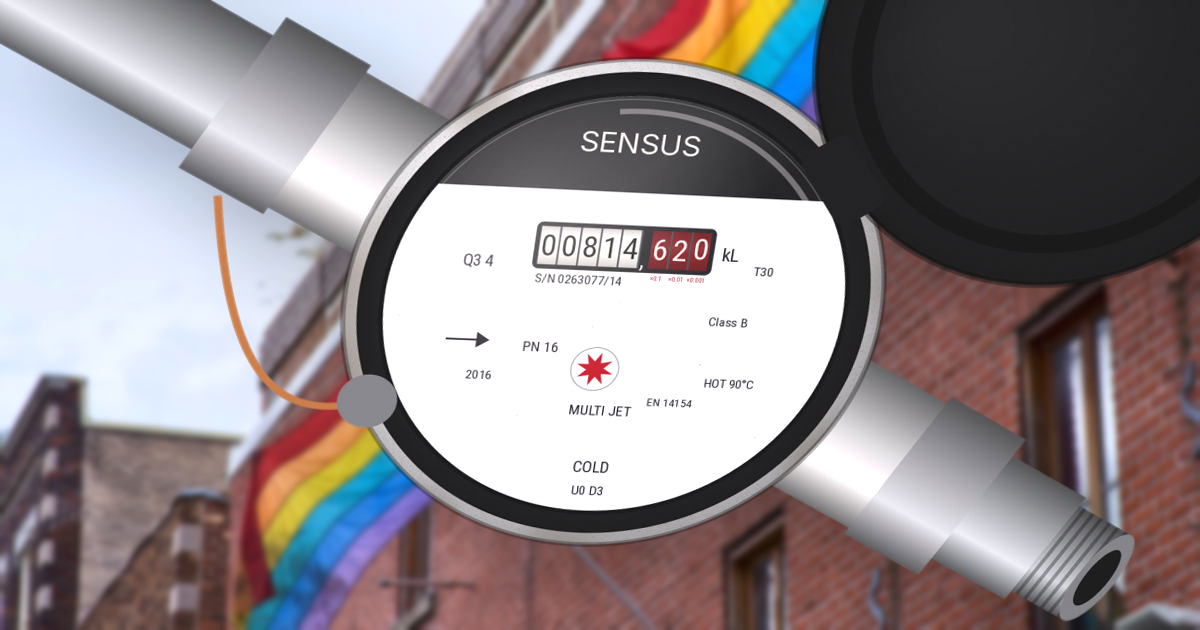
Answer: 814.620; kL
